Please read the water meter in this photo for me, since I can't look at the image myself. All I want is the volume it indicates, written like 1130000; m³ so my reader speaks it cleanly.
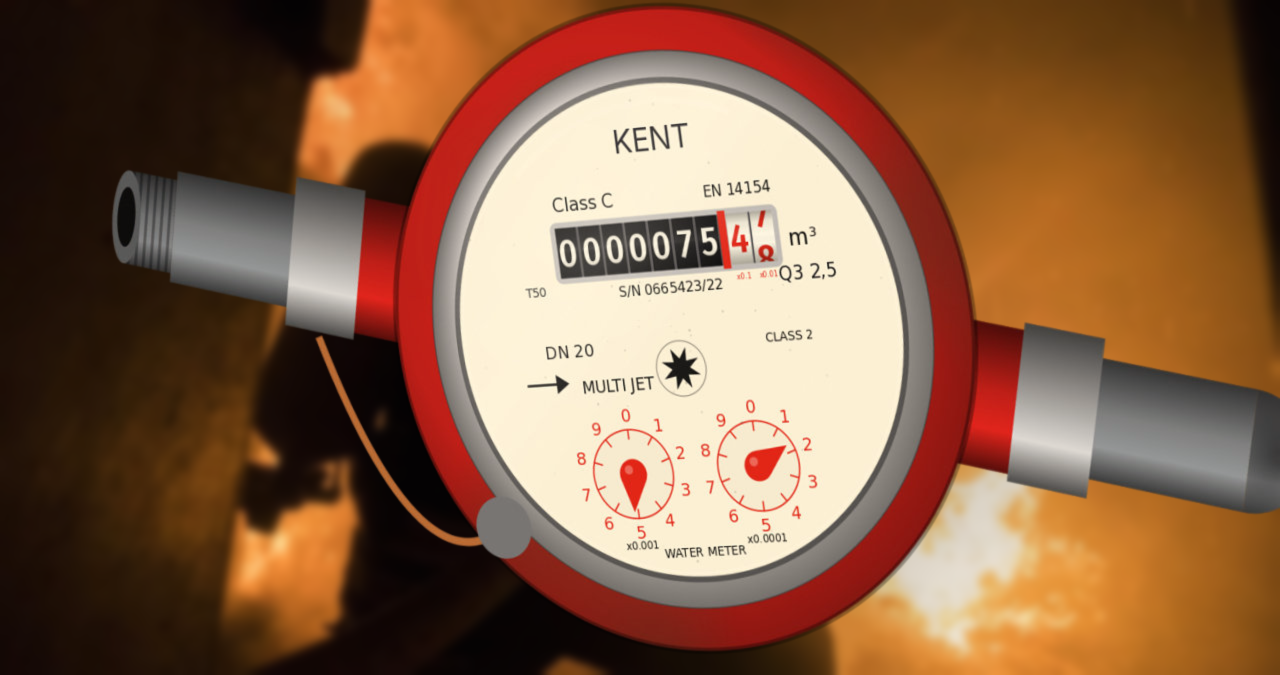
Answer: 75.4751; m³
